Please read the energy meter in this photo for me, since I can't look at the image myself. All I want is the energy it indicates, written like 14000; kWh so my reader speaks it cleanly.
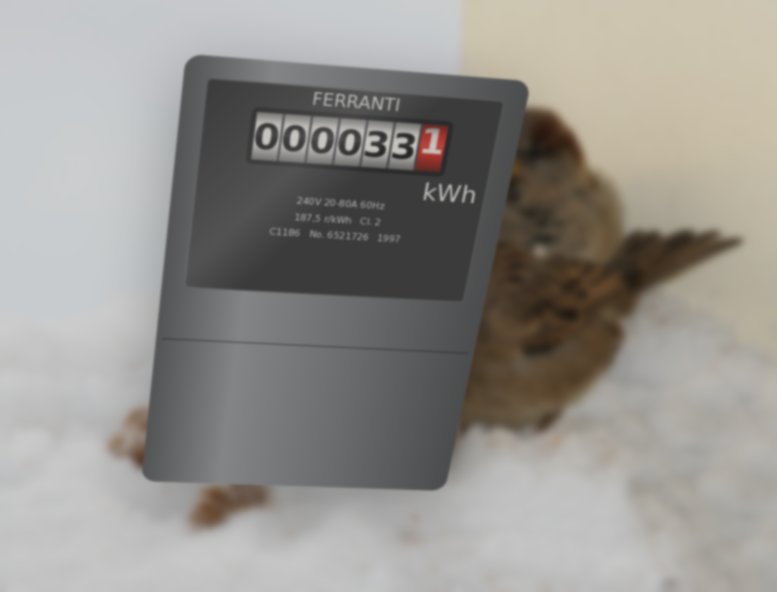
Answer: 33.1; kWh
